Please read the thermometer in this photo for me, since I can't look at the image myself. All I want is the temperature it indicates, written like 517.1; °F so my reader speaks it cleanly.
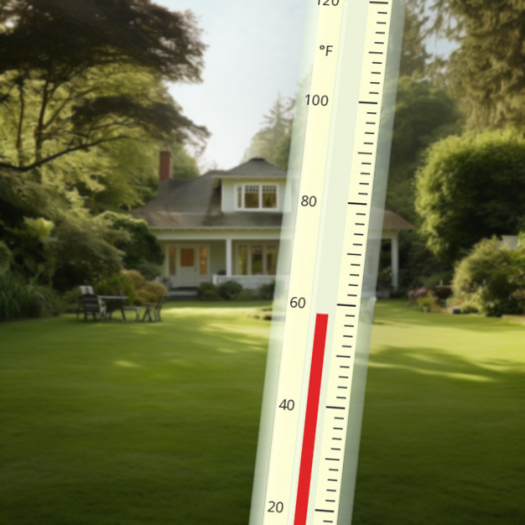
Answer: 58; °F
